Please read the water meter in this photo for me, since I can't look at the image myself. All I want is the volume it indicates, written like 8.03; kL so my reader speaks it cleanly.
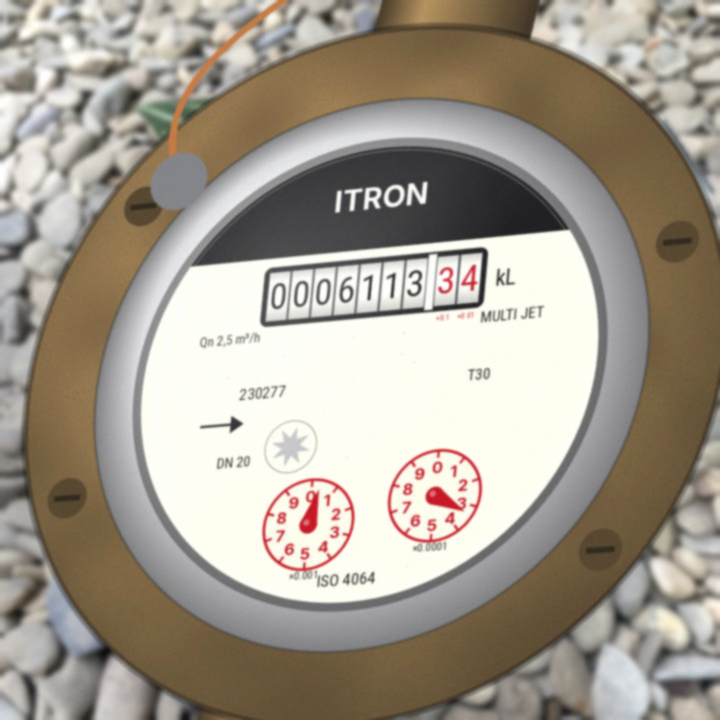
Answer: 6113.3403; kL
